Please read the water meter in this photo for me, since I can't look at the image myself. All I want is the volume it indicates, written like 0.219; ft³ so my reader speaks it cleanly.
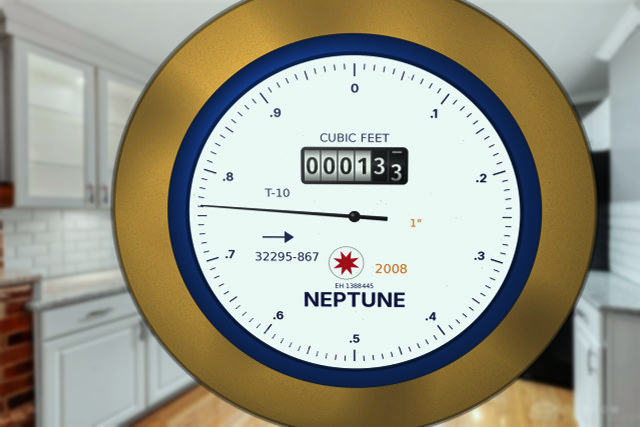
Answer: 132.76; ft³
